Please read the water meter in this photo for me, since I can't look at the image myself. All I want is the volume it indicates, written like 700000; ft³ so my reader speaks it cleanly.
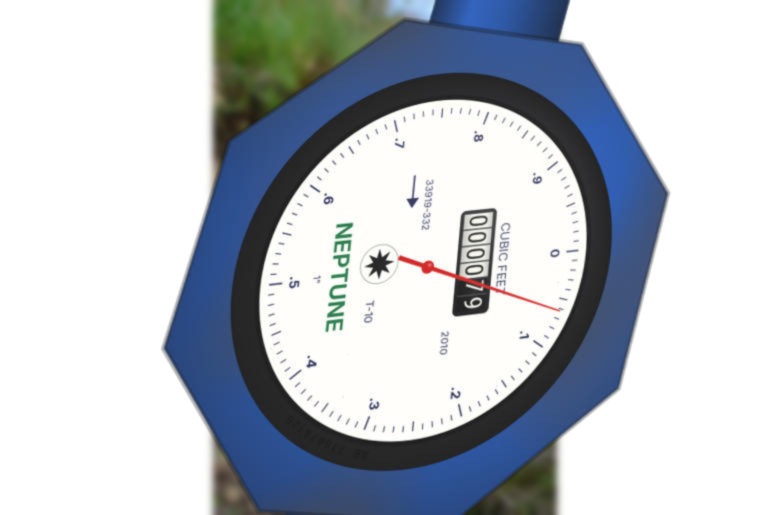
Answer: 79.06; ft³
